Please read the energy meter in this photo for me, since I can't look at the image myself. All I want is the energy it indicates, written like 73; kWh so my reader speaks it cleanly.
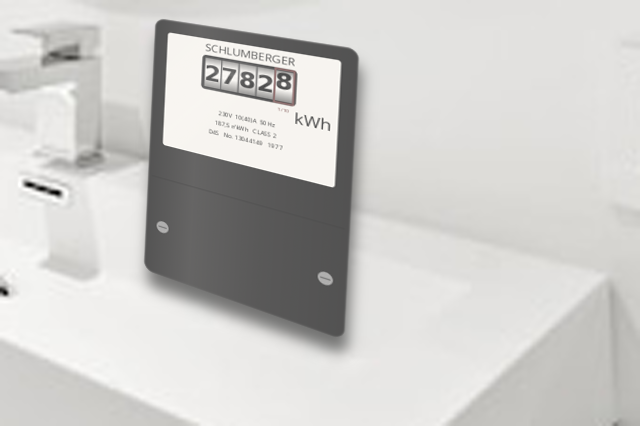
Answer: 2782.8; kWh
